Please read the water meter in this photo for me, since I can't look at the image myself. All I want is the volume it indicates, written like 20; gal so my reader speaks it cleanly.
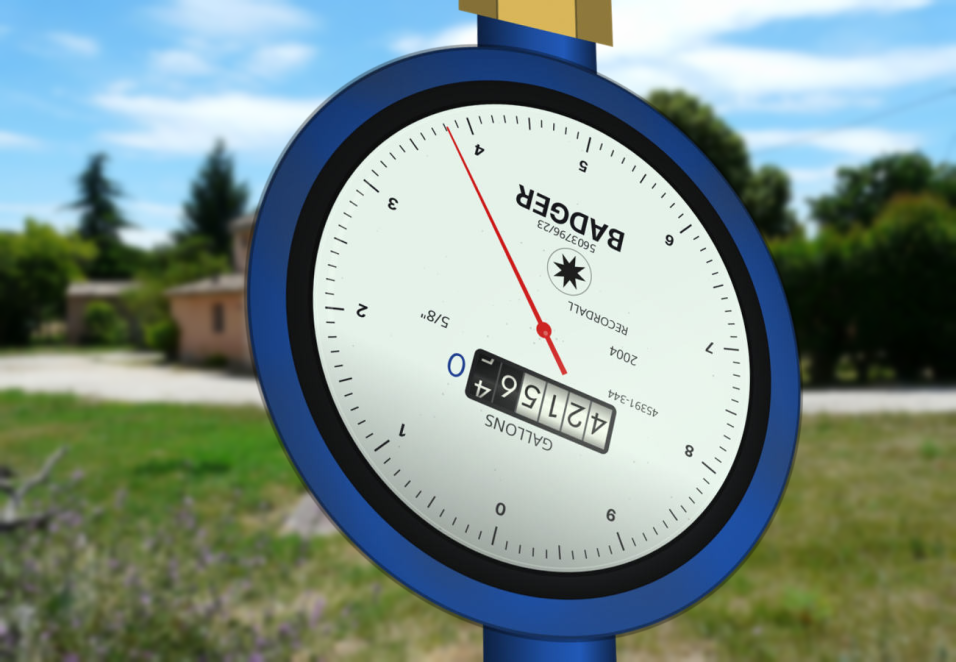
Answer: 4215643.8; gal
